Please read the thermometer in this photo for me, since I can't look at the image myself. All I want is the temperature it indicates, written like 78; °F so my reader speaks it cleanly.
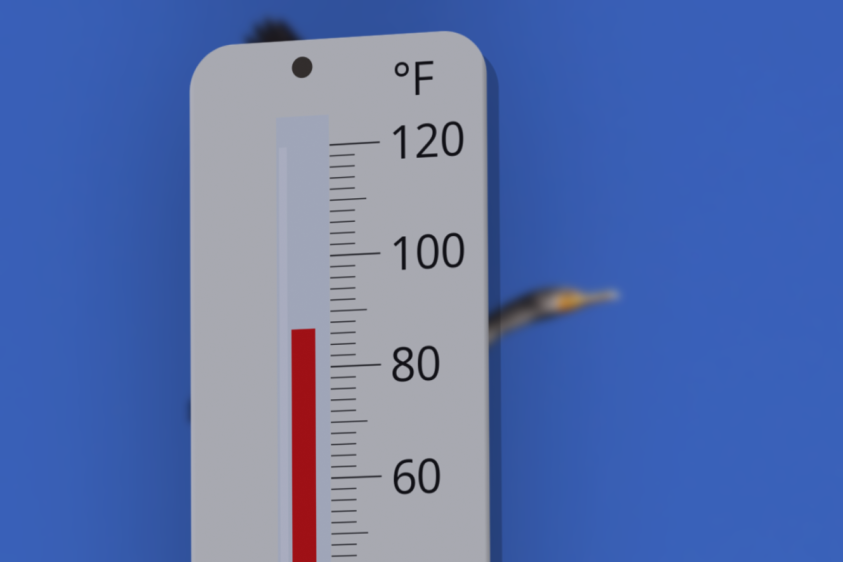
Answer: 87; °F
